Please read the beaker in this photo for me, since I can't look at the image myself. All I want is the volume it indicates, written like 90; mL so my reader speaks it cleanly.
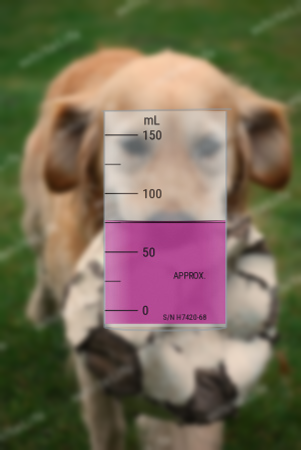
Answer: 75; mL
